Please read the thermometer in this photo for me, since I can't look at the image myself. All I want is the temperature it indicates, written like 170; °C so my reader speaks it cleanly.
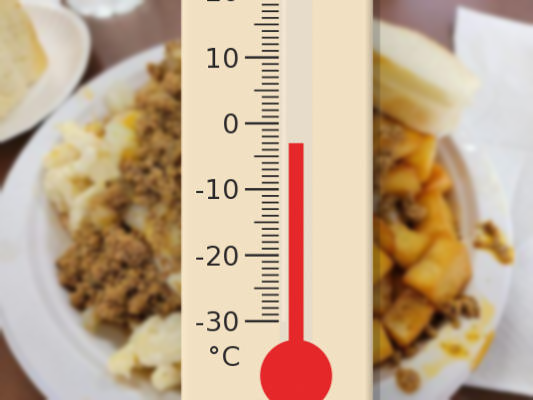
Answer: -3; °C
